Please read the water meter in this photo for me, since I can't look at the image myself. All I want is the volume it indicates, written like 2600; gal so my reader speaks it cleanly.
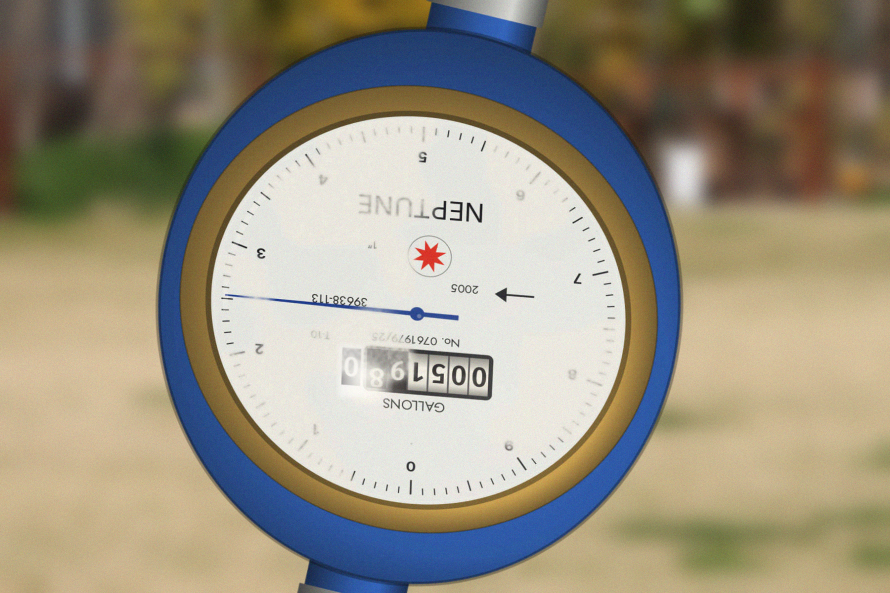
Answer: 51982.5; gal
